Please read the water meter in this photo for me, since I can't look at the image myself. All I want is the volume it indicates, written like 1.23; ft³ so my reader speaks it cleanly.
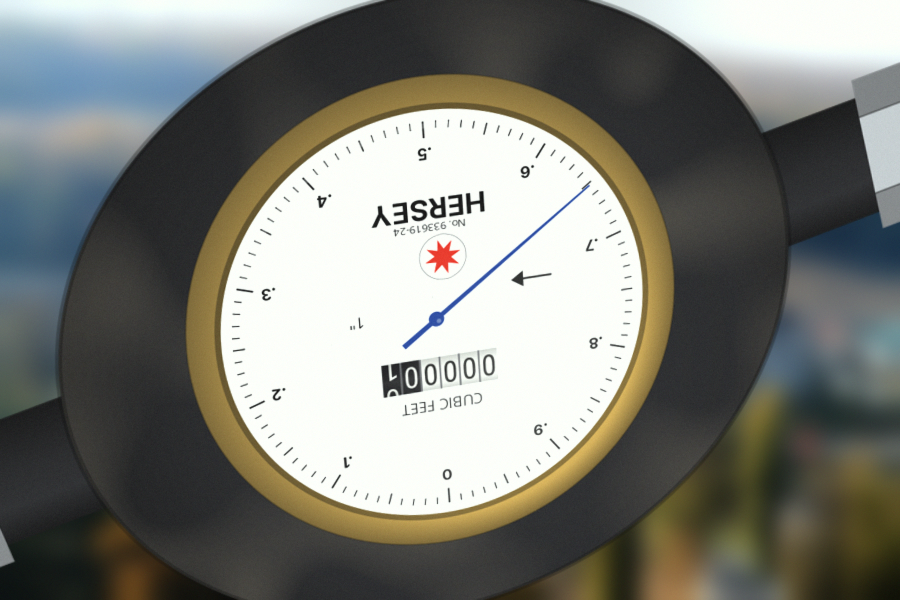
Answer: 0.65; ft³
